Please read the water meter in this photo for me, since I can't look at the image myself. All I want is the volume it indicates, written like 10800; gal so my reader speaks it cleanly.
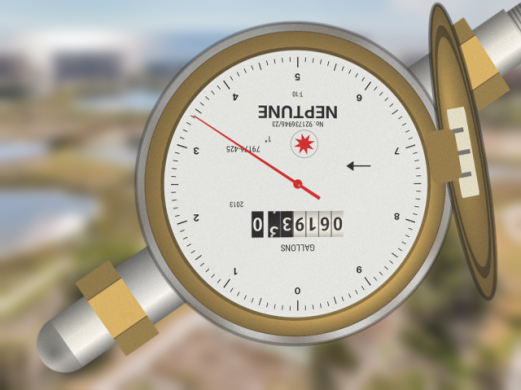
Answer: 619333.4; gal
